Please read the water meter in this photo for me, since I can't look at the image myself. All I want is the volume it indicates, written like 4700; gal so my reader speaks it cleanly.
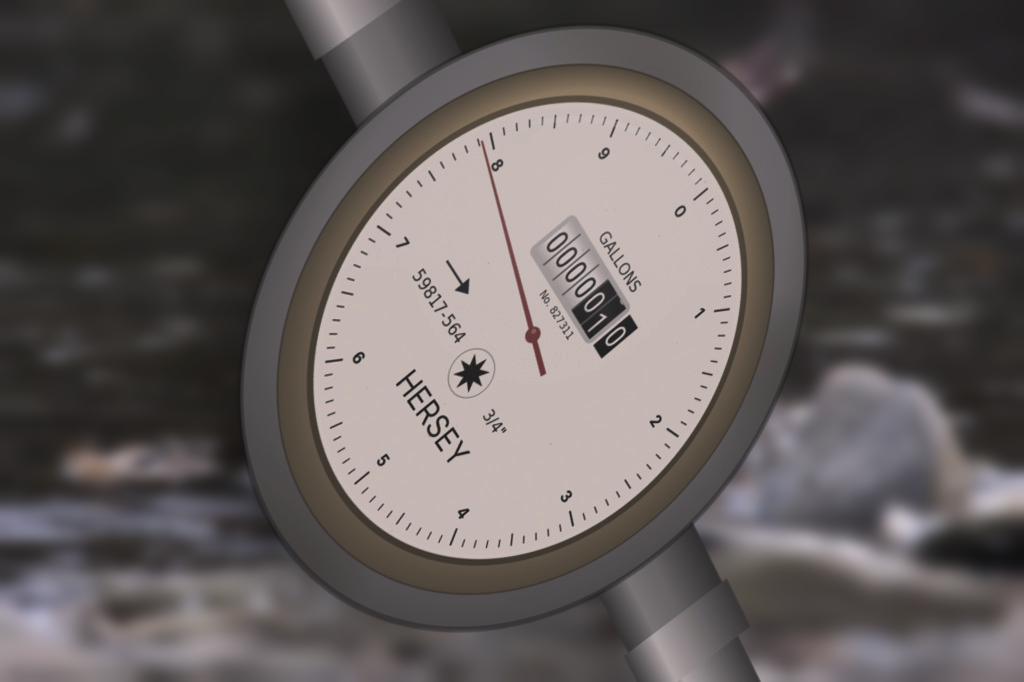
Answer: 7.9; gal
